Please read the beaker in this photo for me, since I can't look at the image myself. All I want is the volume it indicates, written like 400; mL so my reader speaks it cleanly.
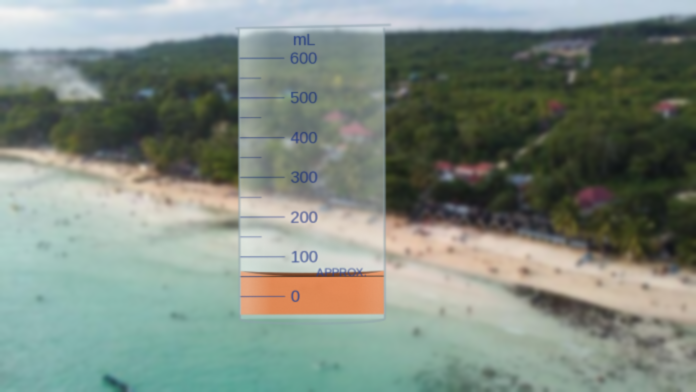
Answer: 50; mL
